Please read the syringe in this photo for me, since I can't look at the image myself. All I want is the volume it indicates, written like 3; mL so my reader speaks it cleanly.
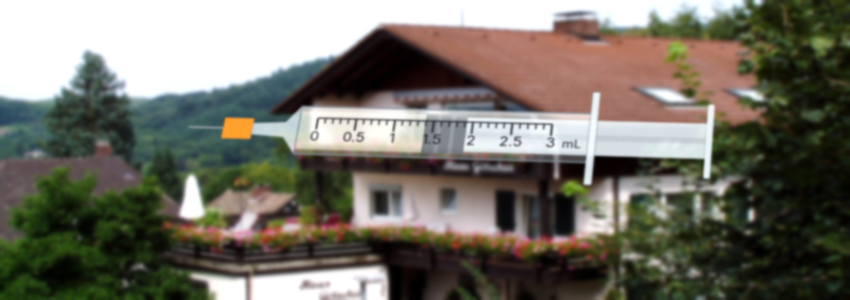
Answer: 1.4; mL
